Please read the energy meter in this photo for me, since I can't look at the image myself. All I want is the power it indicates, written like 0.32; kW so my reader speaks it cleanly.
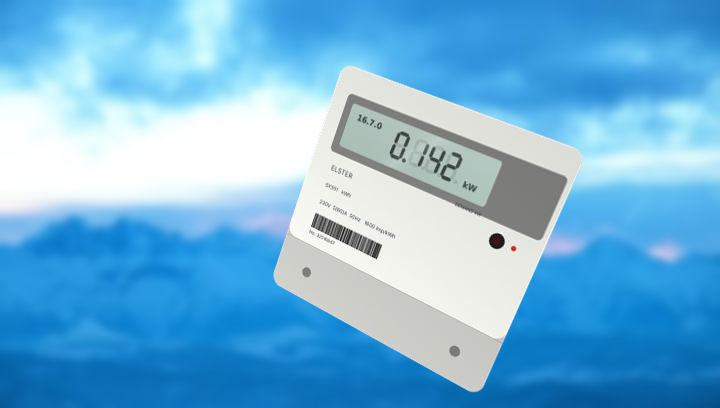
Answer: 0.142; kW
